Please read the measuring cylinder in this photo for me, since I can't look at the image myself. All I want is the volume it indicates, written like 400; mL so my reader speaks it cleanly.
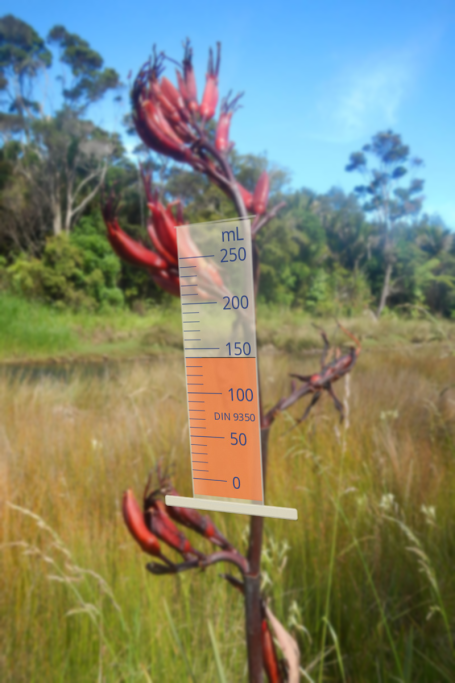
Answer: 140; mL
